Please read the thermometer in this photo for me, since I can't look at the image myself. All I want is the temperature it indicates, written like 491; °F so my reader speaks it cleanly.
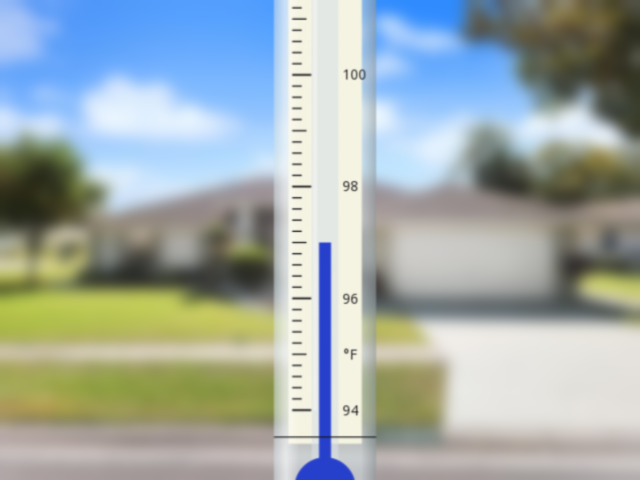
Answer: 97; °F
